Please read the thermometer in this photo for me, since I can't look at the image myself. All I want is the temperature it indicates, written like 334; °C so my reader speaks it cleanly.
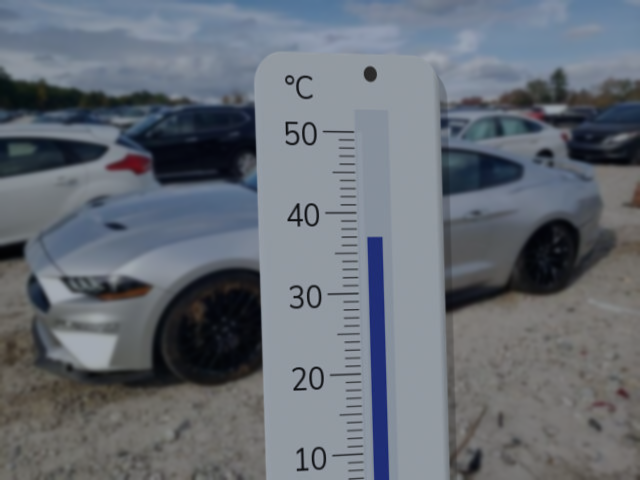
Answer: 37; °C
